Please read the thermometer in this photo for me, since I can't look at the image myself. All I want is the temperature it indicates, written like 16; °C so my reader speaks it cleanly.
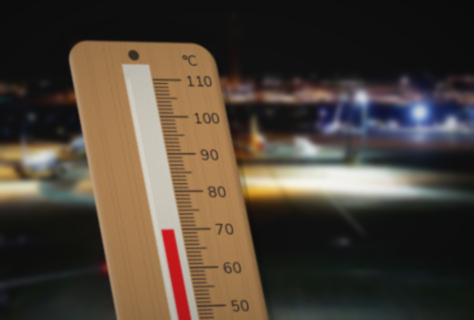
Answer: 70; °C
